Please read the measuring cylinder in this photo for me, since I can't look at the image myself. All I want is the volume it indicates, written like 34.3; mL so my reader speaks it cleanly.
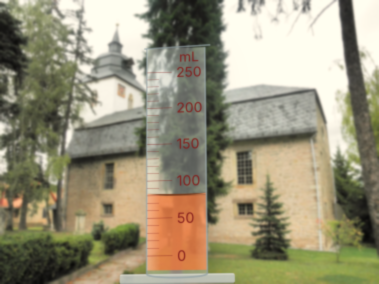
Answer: 80; mL
